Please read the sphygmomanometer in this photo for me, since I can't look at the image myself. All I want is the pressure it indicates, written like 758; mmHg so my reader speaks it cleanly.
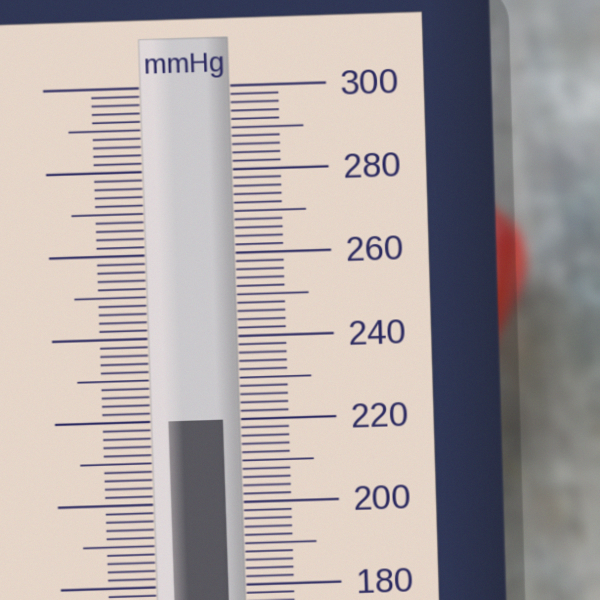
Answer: 220; mmHg
